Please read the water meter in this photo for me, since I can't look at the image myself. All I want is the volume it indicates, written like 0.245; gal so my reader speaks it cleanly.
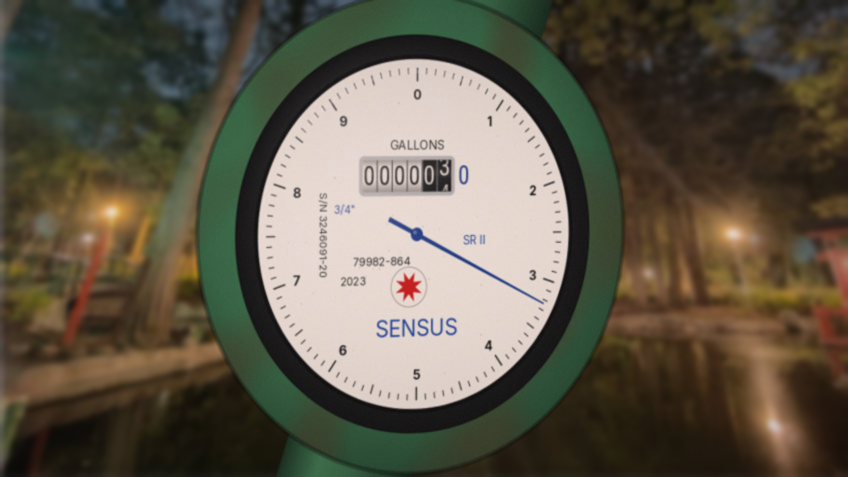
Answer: 33.2; gal
